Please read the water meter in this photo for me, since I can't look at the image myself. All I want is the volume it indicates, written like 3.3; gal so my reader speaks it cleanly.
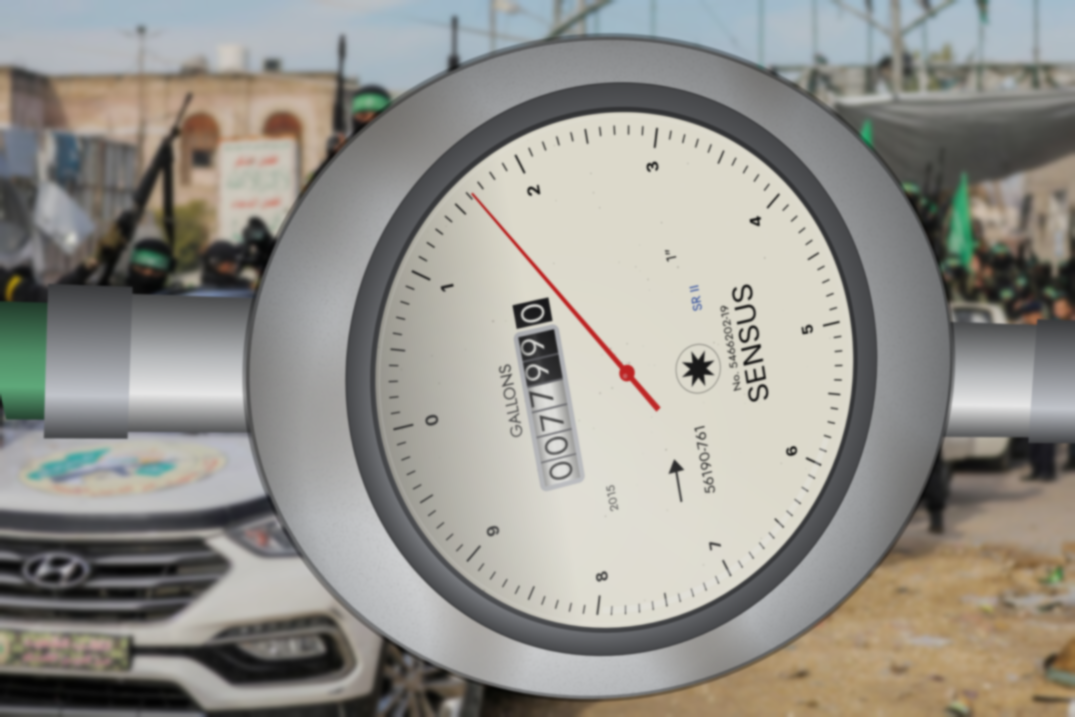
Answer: 77991.6; gal
